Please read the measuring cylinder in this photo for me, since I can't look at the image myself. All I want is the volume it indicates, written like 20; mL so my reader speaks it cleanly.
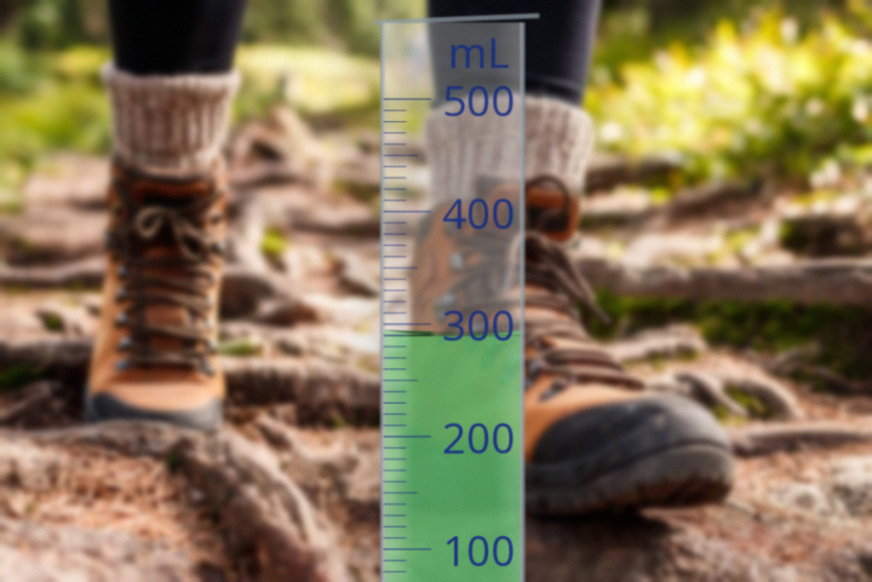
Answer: 290; mL
